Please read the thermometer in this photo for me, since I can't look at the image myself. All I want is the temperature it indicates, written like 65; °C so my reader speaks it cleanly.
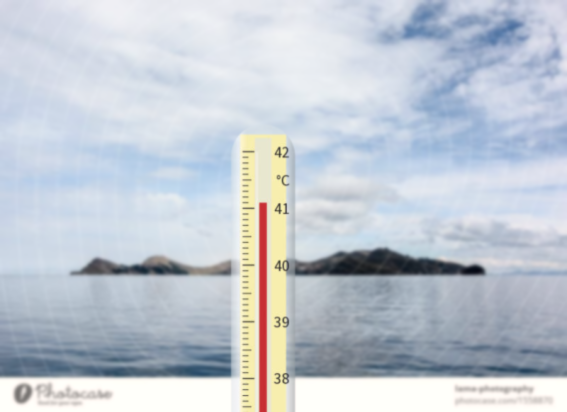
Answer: 41.1; °C
